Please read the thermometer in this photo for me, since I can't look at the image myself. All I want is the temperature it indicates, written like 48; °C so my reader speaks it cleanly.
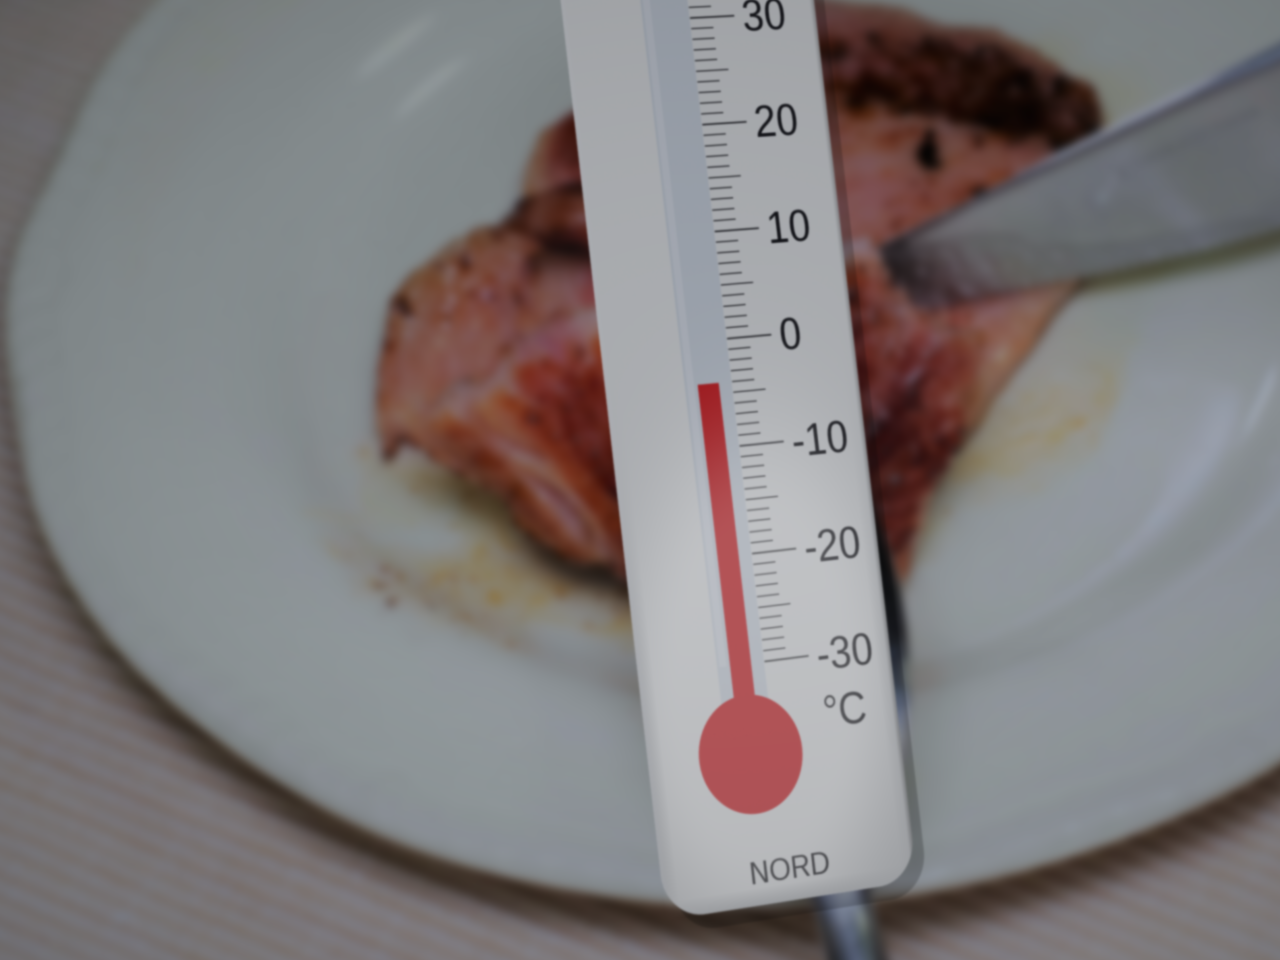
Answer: -4; °C
